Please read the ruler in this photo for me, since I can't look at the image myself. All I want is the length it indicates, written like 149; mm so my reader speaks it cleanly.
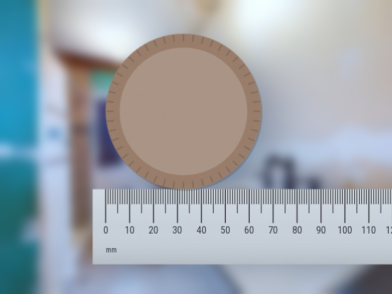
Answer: 65; mm
